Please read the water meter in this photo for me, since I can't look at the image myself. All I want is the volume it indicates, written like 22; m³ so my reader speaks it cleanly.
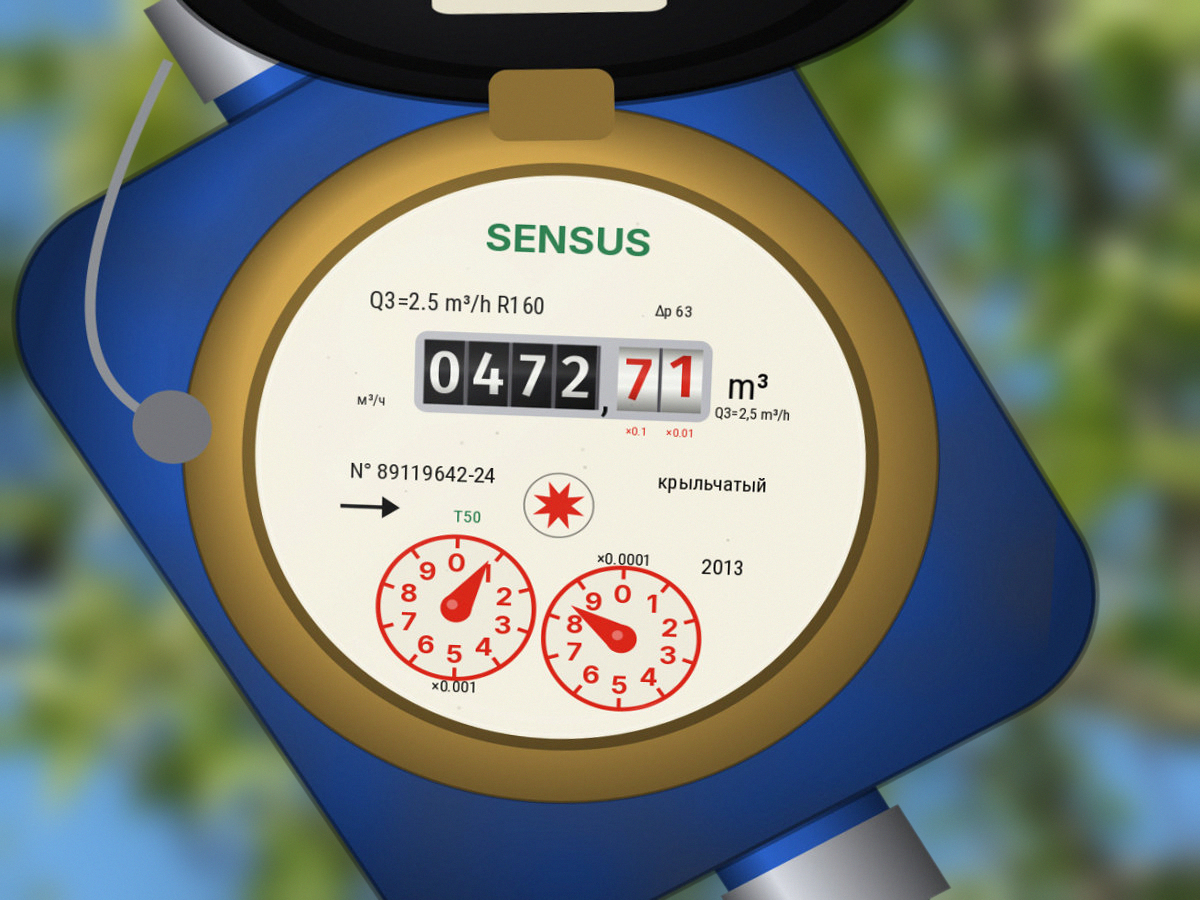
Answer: 472.7108; m³
